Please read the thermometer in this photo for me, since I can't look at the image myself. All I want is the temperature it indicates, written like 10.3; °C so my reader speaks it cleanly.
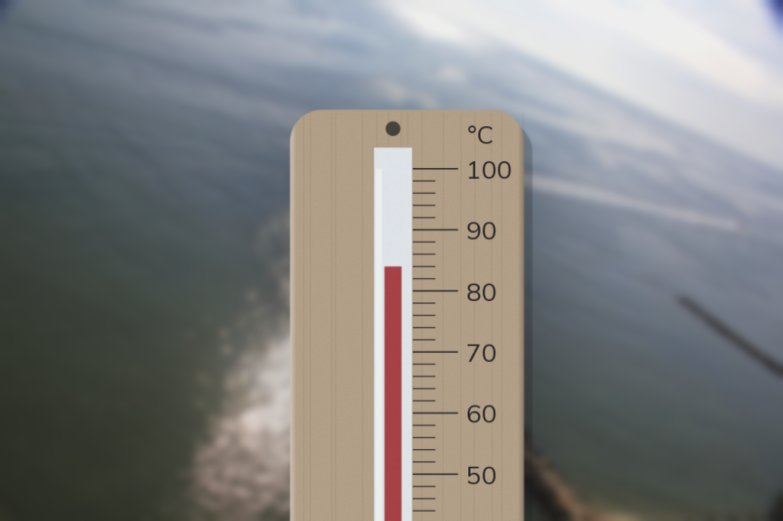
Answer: 84; °C
